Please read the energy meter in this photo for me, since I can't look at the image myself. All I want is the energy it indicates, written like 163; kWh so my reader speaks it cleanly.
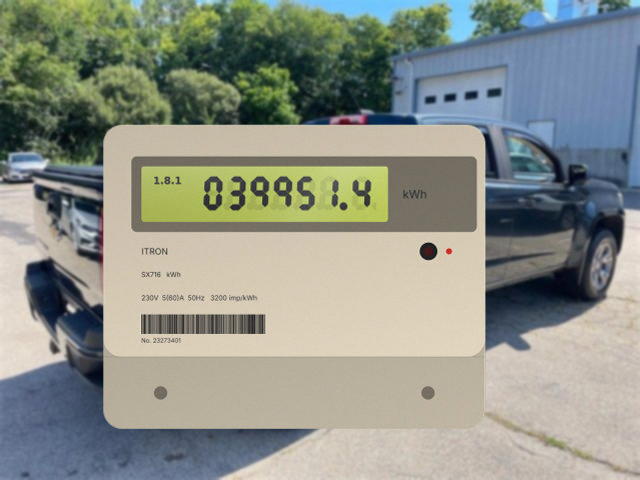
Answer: 39951.4; kWh
